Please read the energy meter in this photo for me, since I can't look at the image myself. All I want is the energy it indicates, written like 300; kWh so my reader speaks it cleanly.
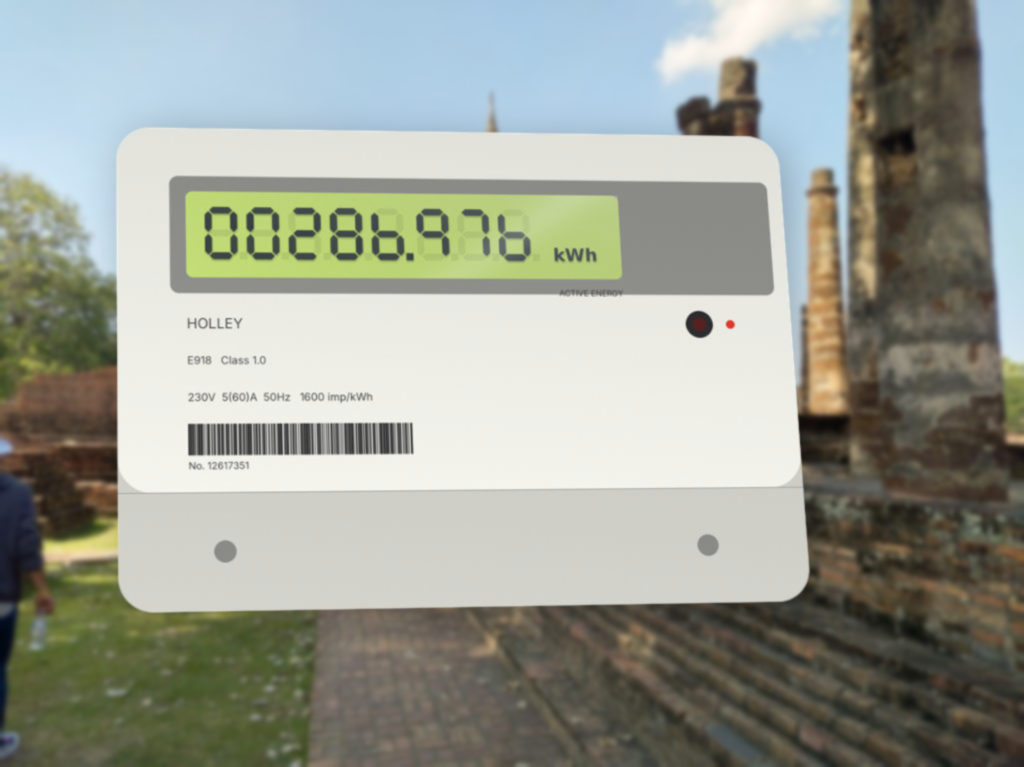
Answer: 286.976; kWh
